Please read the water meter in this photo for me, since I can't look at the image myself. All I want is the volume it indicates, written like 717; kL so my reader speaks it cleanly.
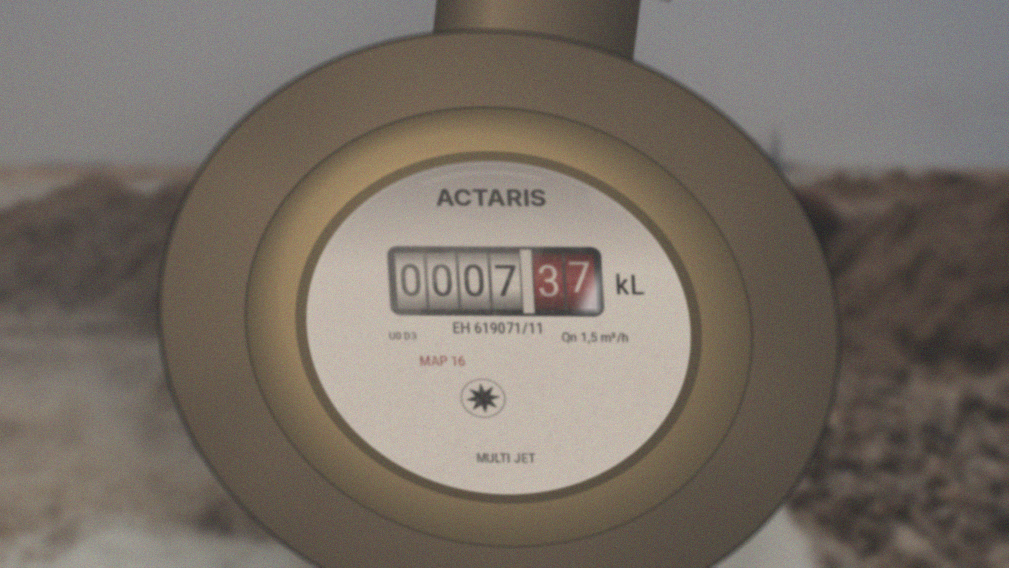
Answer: 7.37; kL
